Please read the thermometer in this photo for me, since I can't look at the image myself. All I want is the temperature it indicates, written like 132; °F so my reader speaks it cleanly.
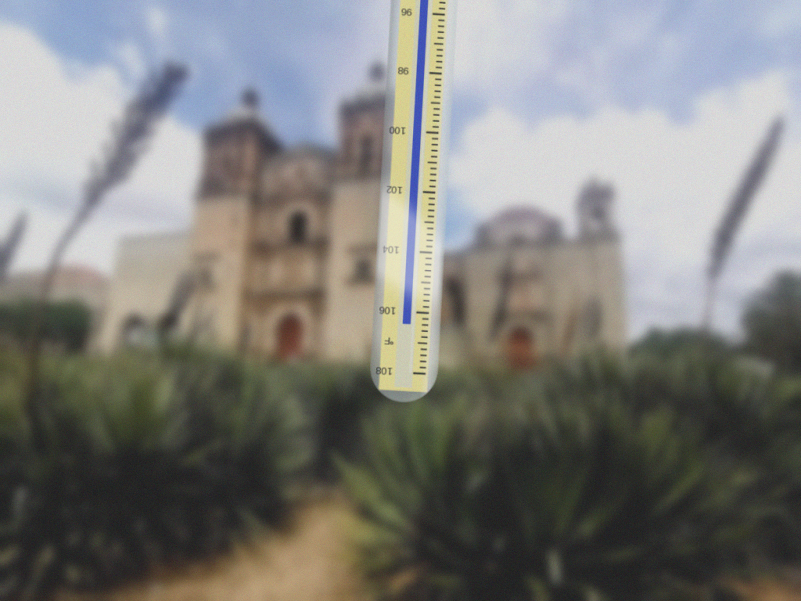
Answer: 106.4; °F
